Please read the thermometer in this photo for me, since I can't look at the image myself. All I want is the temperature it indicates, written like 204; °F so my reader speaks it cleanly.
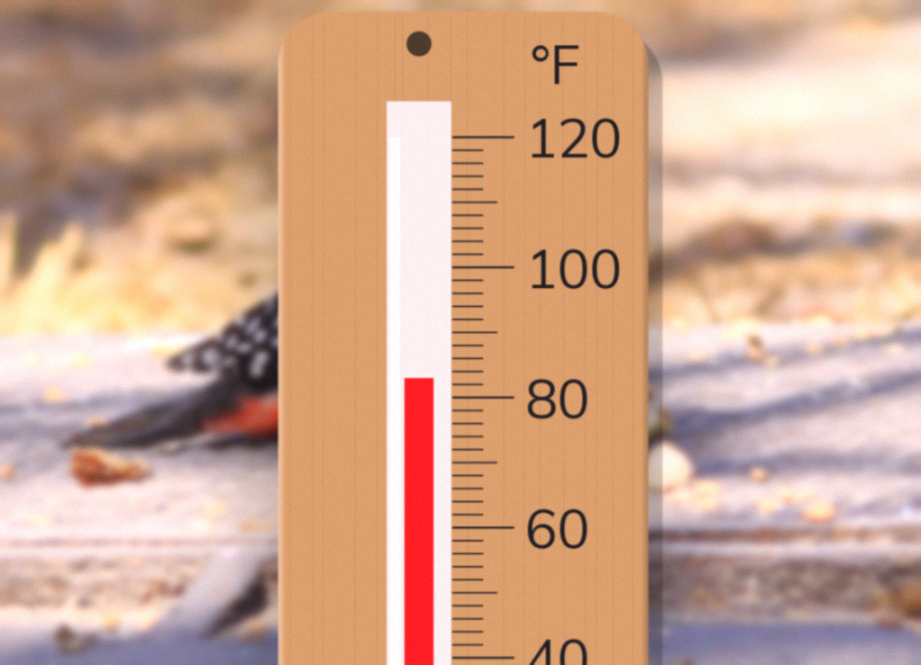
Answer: 83; °F
